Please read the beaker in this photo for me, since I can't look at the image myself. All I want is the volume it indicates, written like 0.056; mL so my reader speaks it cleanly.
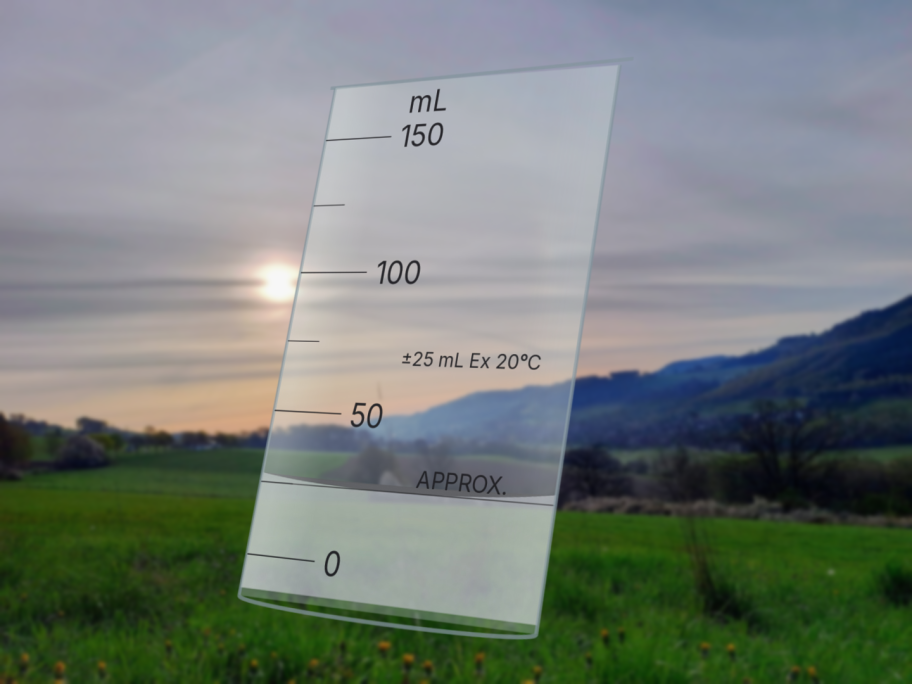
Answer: 25; mL
